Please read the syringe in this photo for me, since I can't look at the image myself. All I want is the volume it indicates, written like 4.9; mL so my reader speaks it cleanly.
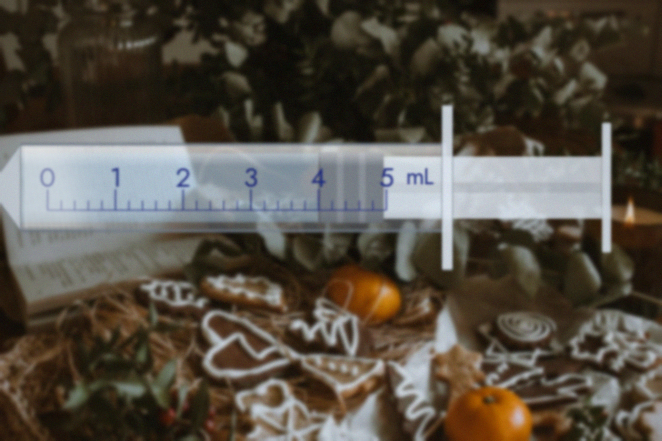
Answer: 4; mL
